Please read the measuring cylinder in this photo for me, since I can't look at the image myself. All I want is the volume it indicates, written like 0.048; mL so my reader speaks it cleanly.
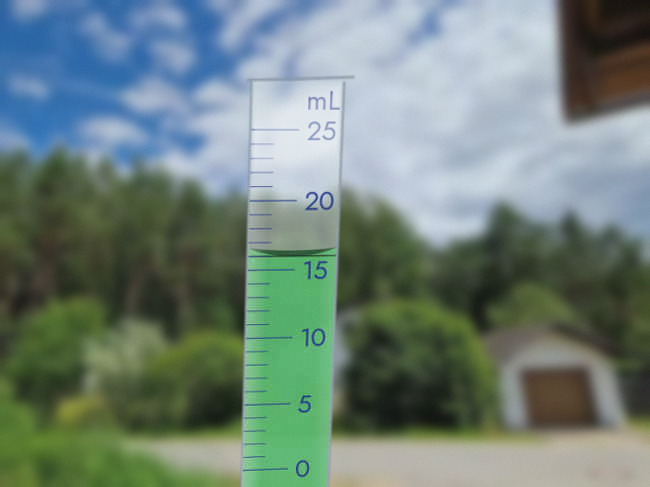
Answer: 16; mL
